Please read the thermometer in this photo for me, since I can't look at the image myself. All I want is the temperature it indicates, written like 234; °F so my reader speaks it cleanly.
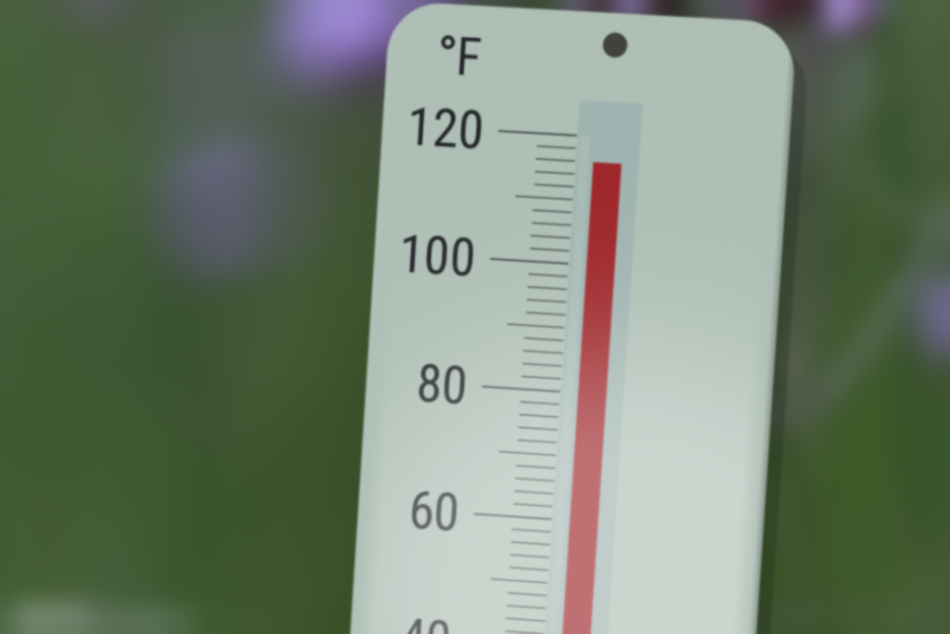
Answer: 116; °F
